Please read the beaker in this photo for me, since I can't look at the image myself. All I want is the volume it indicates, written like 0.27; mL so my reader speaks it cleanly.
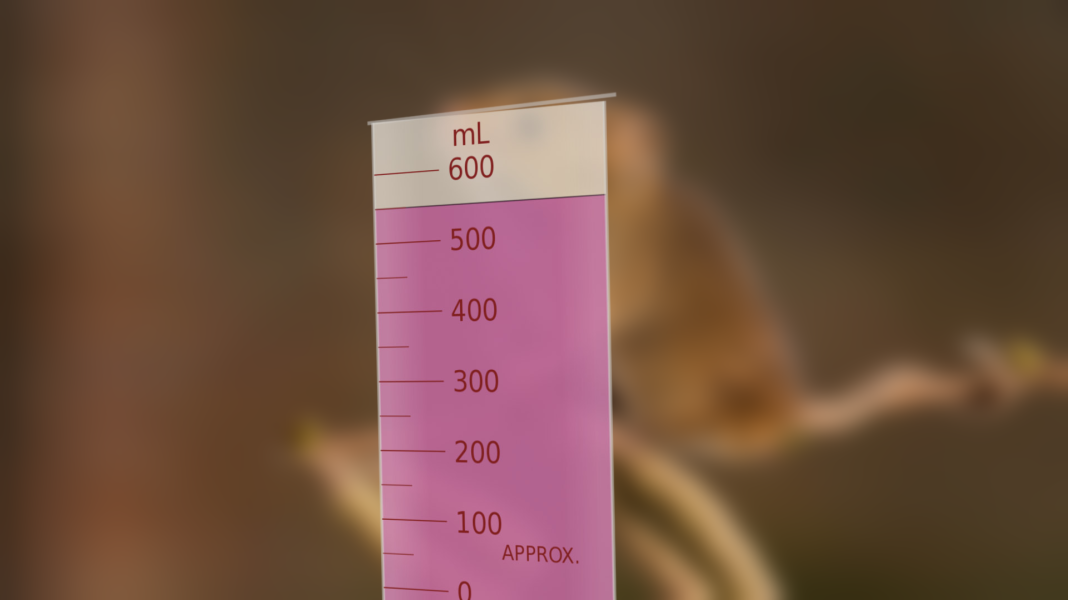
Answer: 550; mL
